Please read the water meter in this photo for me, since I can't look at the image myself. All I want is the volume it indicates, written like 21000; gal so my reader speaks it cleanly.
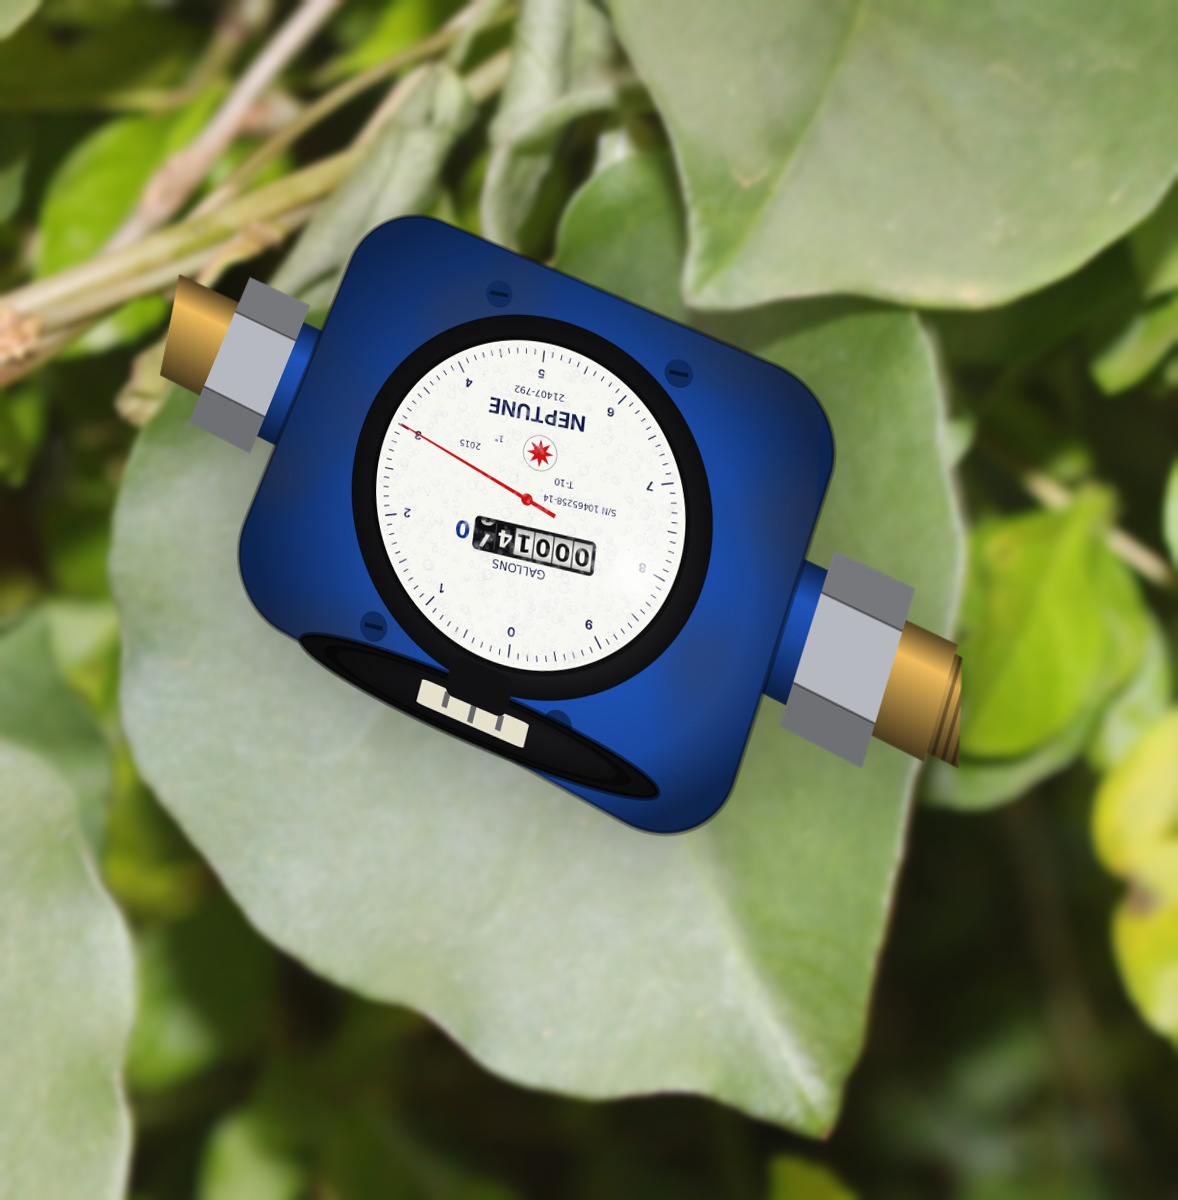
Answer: 1473.0; gal
